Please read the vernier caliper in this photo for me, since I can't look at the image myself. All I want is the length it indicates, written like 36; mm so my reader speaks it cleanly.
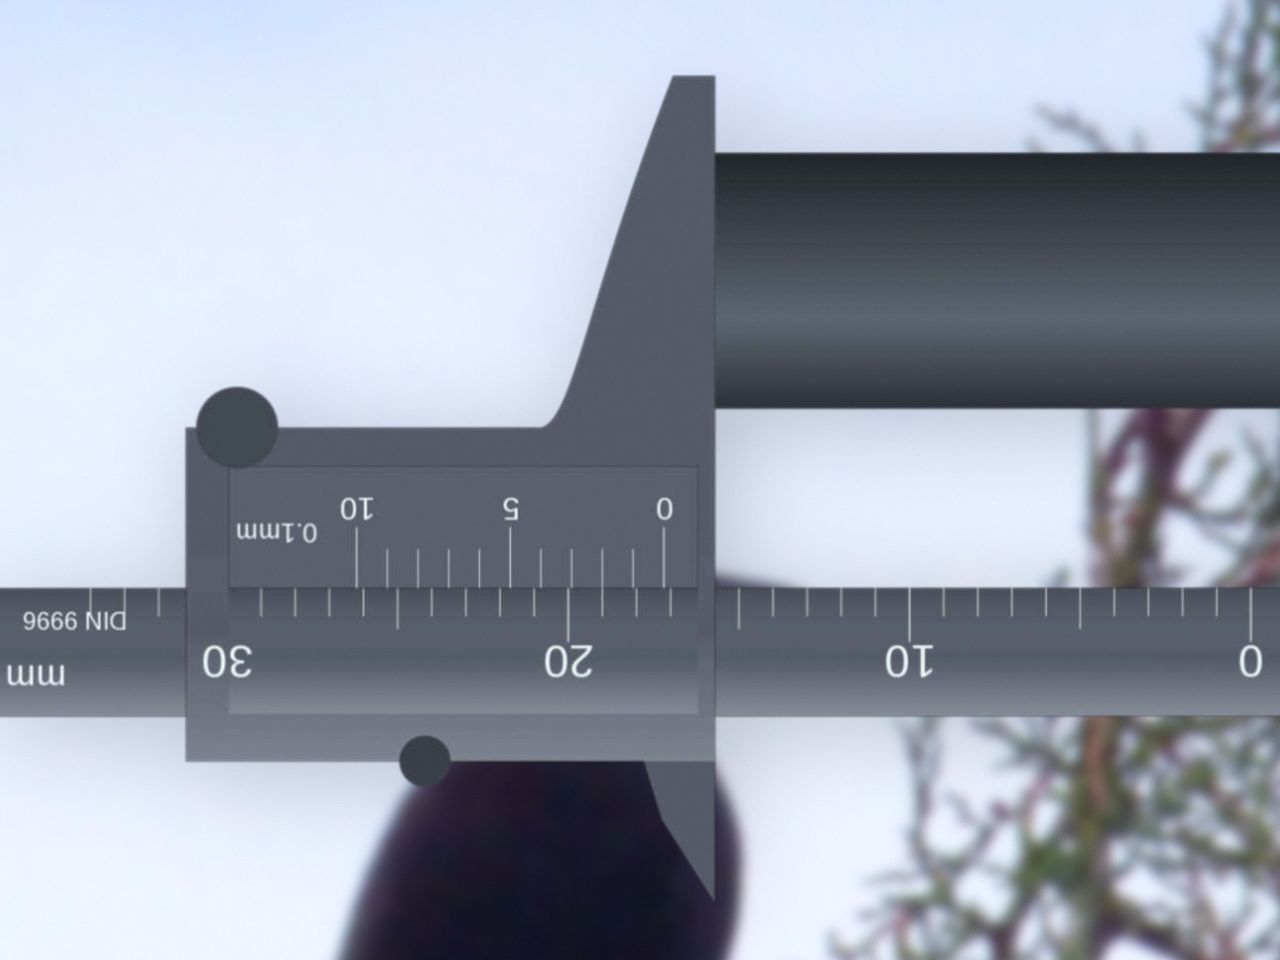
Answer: 17.2; mm
